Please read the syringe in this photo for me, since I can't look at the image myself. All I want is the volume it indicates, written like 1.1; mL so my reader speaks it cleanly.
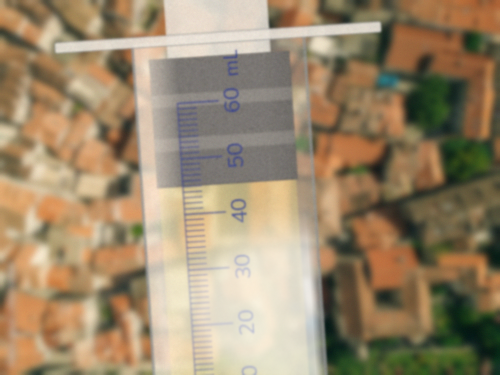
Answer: 45; mL
